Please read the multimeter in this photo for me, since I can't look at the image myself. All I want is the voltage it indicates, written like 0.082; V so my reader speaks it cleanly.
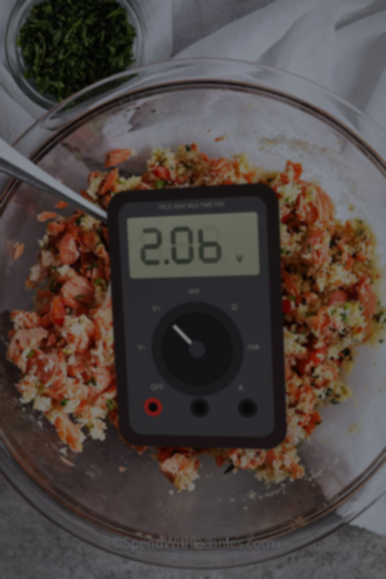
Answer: 2.06; V
